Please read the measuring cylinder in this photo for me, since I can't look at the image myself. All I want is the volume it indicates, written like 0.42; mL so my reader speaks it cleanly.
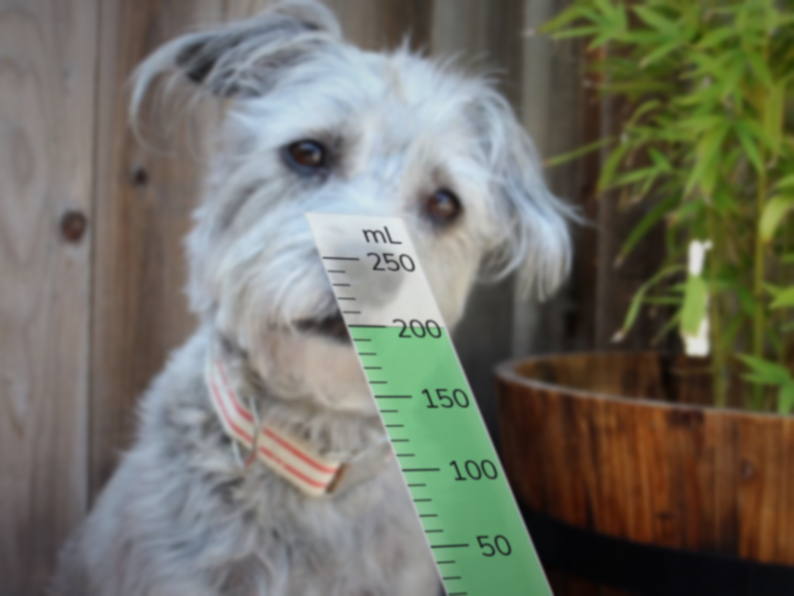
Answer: 200; mL
